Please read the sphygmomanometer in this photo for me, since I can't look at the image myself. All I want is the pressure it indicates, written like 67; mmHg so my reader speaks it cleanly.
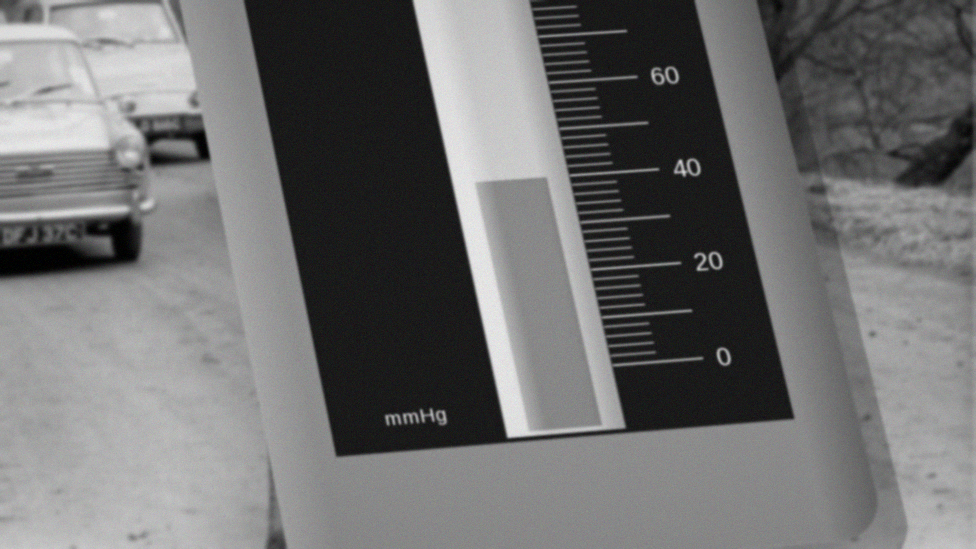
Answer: 40; mmHg
